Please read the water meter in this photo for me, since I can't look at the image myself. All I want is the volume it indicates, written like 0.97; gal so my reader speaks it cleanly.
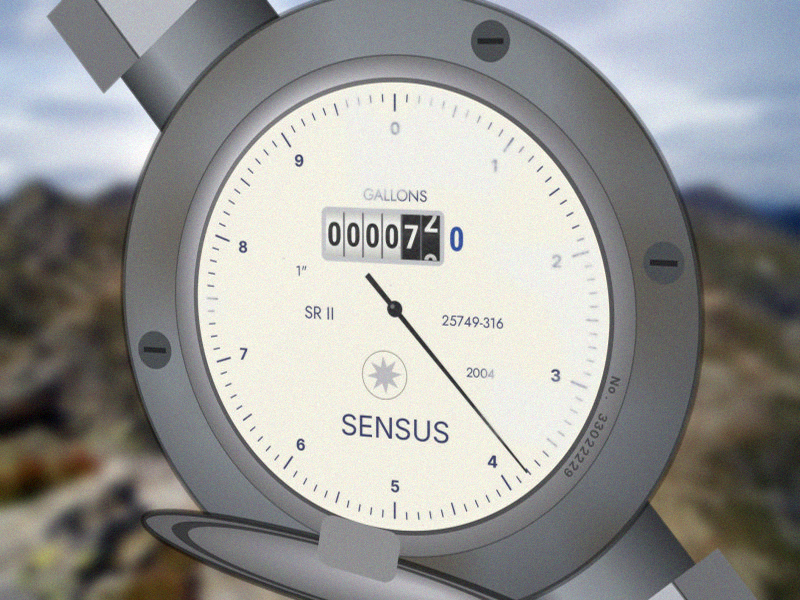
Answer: 723.8; gal
